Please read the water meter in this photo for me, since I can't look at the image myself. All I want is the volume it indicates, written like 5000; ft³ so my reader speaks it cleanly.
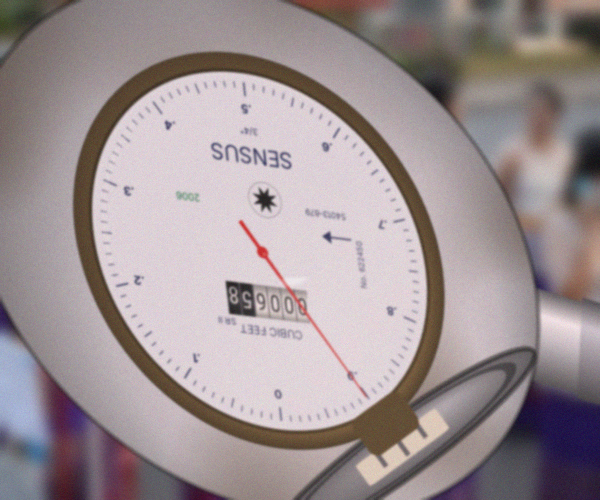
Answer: 657.90; ft³
